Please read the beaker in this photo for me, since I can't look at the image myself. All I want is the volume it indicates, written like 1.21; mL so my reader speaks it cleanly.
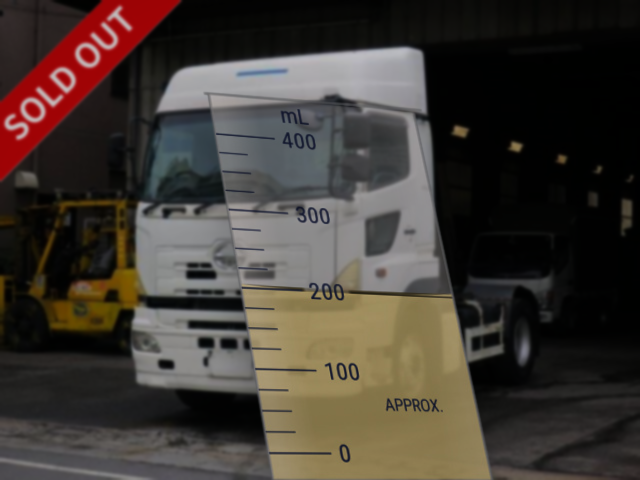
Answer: 200; mL
